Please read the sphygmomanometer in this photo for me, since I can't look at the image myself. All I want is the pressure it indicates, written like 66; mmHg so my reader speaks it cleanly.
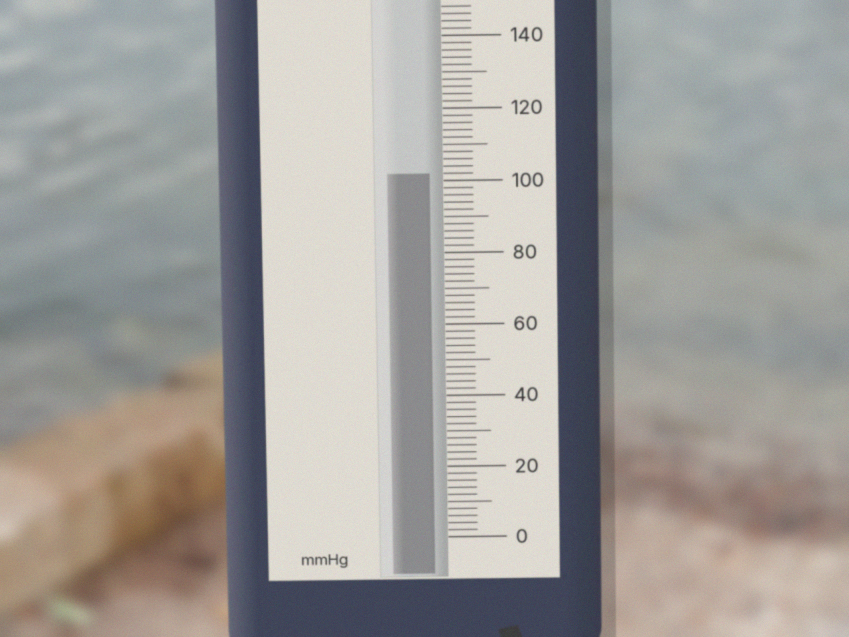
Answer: 102; mmHg
